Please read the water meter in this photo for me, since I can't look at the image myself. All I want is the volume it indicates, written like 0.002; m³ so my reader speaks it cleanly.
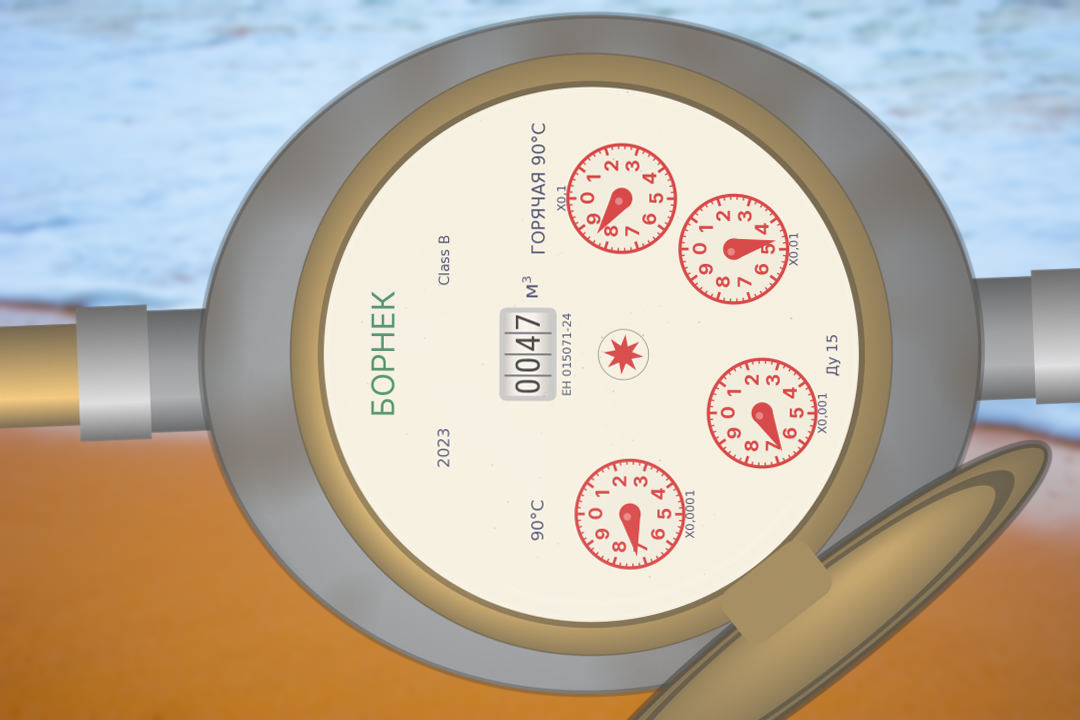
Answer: 47.8467; m³
